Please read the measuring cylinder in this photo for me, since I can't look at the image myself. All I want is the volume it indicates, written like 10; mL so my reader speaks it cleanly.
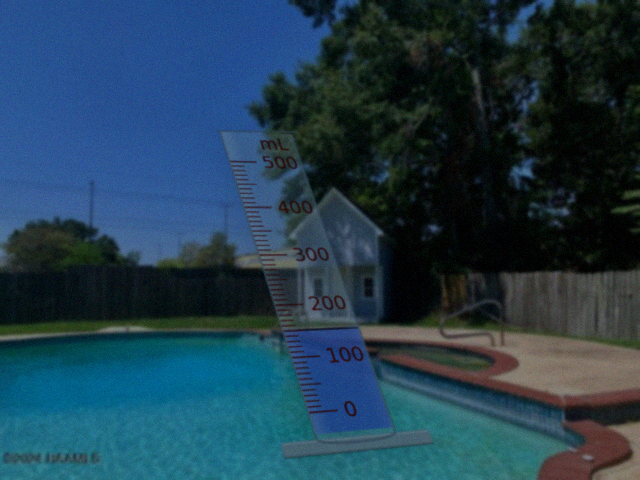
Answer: 150; mL
